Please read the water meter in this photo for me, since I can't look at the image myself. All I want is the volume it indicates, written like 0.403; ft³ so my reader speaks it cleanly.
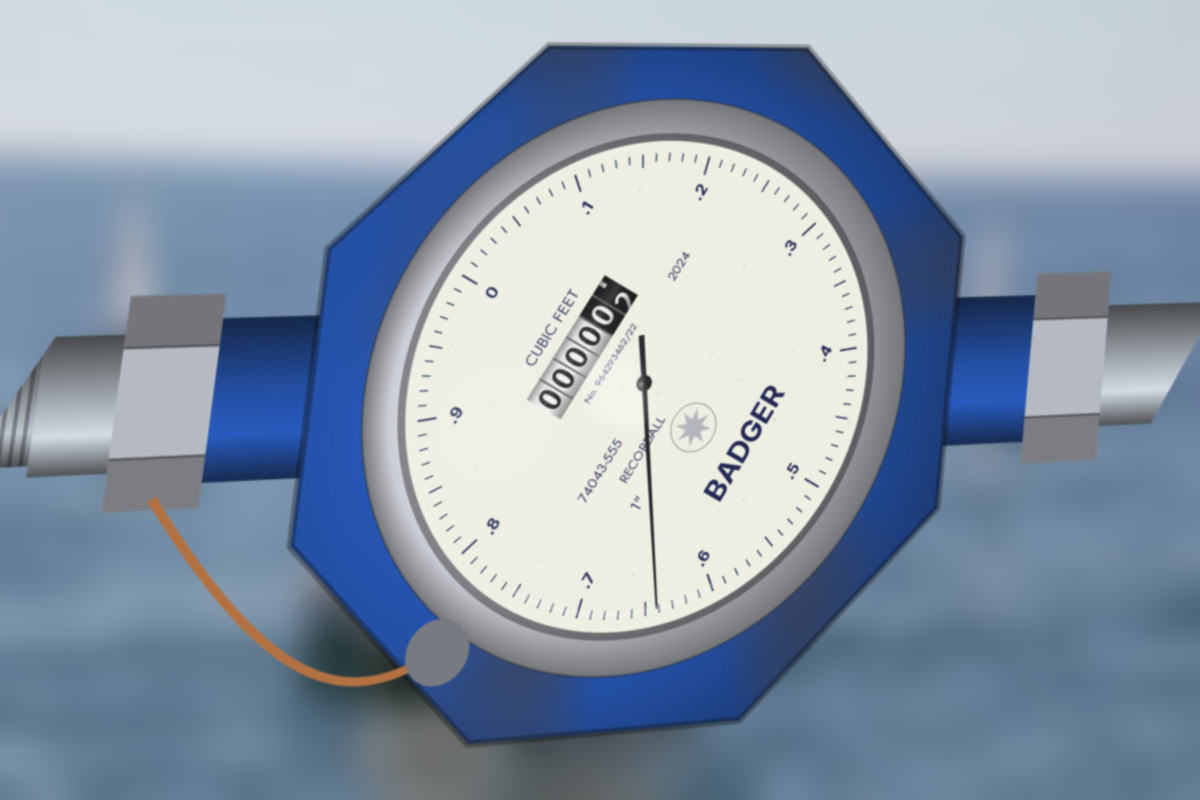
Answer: 1.64; ft³
